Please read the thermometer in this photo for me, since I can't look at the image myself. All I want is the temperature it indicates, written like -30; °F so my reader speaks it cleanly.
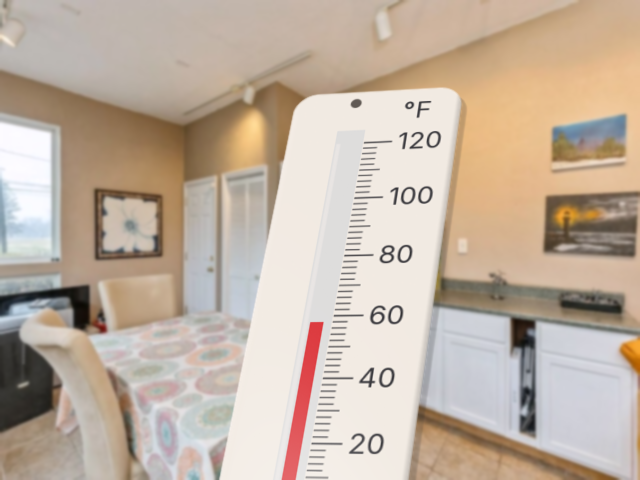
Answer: 58; °F
